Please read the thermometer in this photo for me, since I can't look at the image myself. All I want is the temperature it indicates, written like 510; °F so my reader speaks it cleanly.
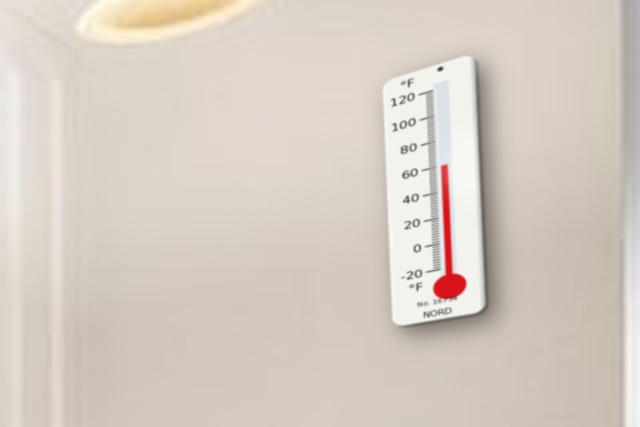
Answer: 60; °F
